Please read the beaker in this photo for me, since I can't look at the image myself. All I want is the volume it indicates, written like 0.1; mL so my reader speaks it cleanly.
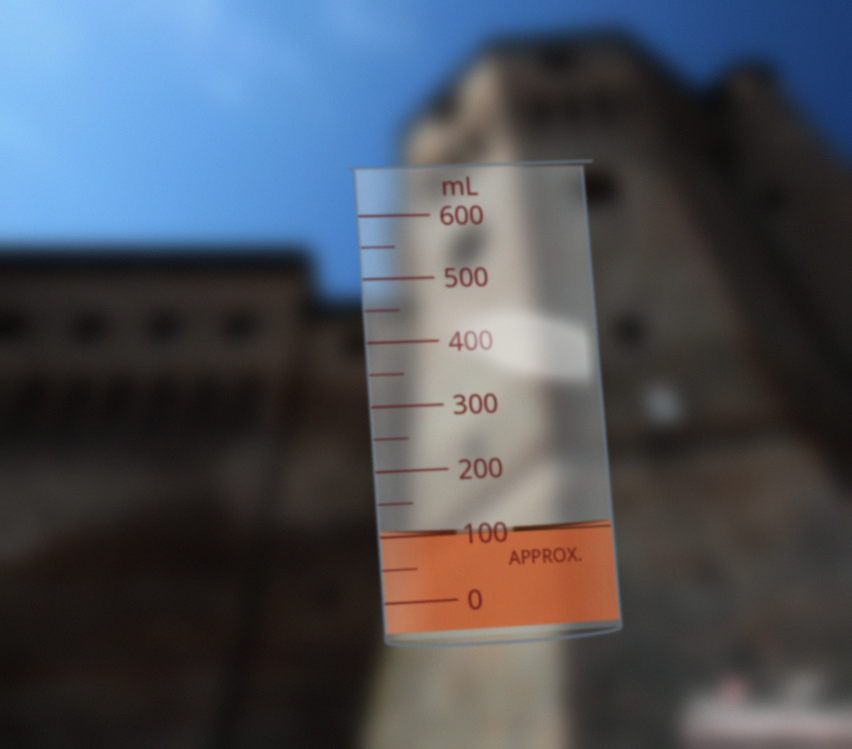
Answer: 100; mL
